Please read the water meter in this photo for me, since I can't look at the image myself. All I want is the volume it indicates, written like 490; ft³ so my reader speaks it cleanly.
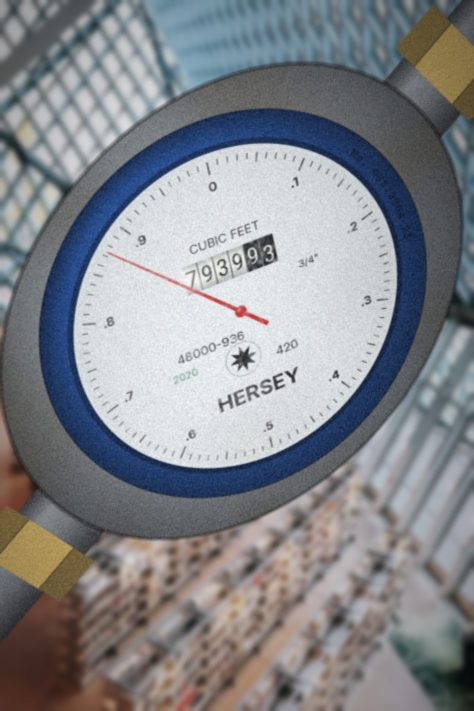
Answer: 793992.87; ft³
